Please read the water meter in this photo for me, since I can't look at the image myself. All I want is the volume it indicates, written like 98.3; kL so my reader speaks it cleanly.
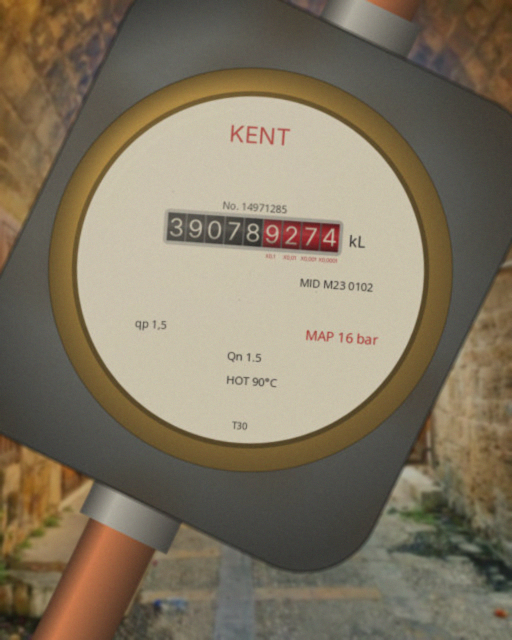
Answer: 39078.9274; kL
